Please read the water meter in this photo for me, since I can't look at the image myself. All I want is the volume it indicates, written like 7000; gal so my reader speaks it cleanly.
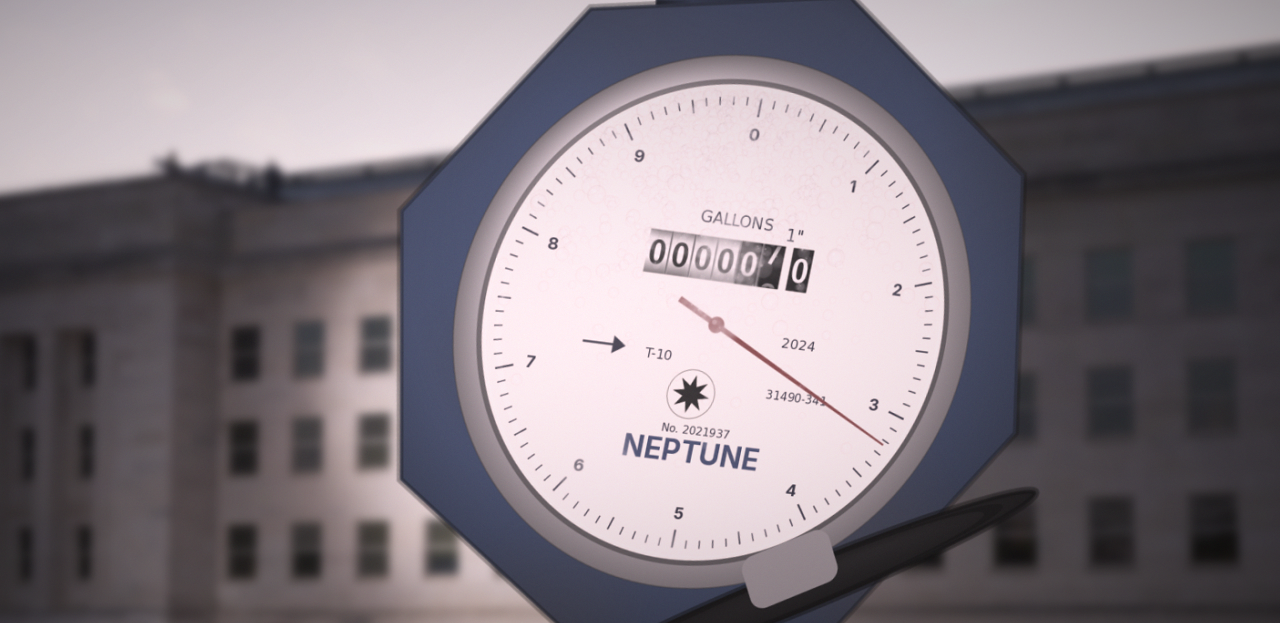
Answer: 73.2; gal
